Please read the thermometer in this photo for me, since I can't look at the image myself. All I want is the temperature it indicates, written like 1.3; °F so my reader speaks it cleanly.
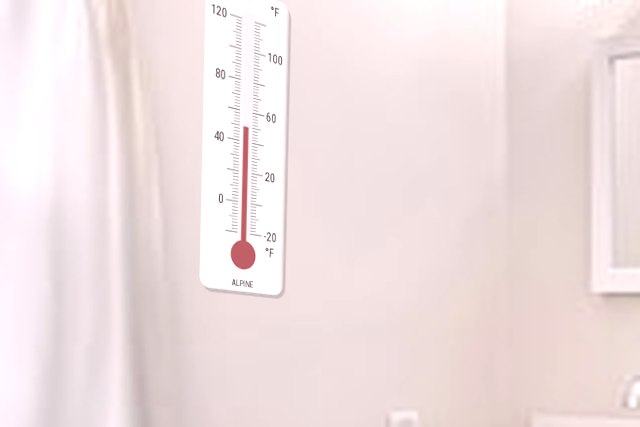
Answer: 50; °F
